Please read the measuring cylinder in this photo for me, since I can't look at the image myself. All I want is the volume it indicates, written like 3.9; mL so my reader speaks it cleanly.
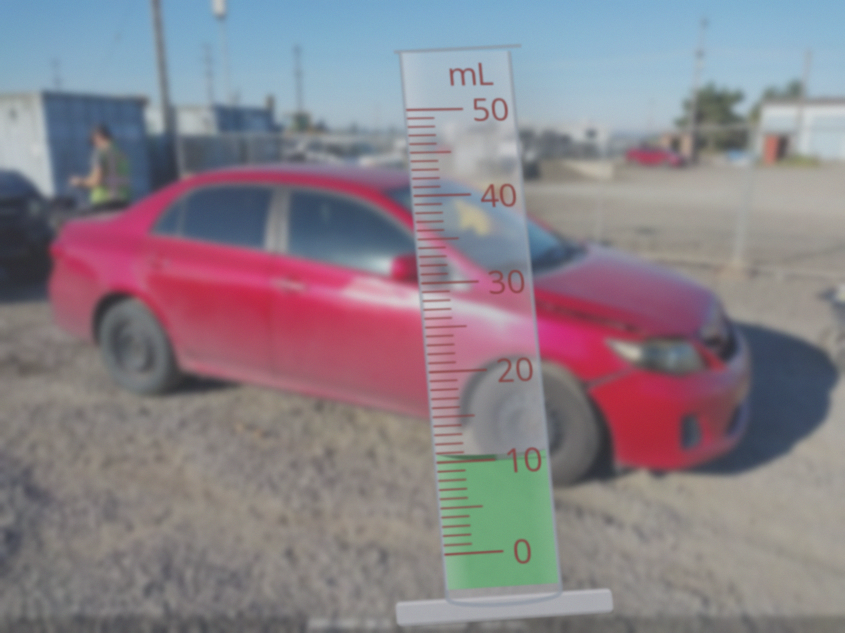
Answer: 10; mL
